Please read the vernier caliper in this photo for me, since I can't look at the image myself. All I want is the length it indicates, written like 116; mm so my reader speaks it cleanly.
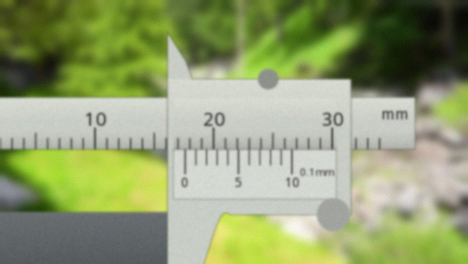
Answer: 17.6; mm
